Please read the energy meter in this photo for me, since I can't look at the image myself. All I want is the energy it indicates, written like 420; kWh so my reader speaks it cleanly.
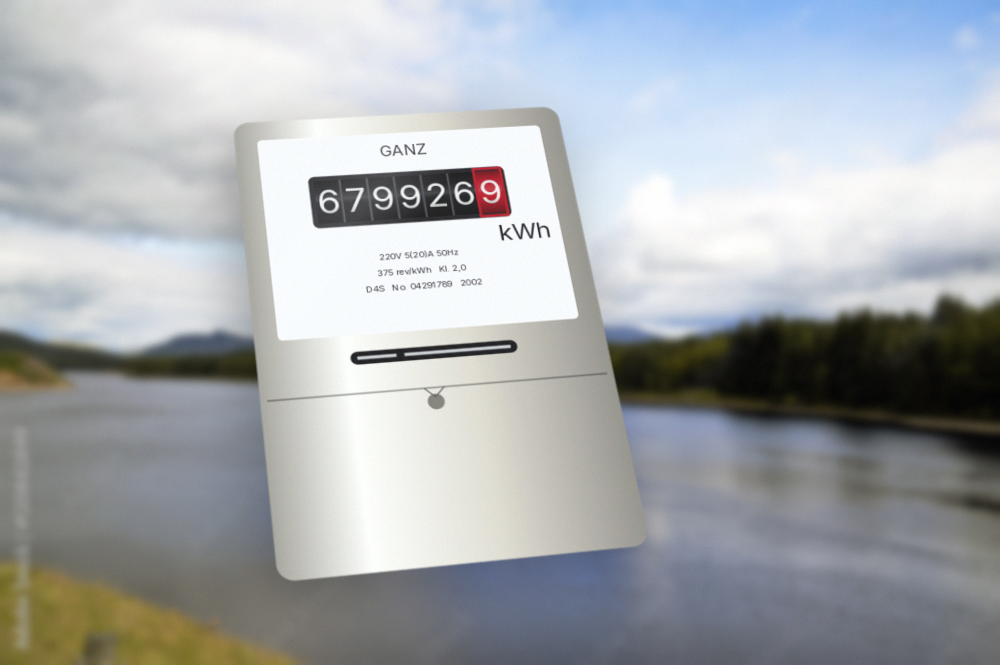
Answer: 679926.9; kWh
